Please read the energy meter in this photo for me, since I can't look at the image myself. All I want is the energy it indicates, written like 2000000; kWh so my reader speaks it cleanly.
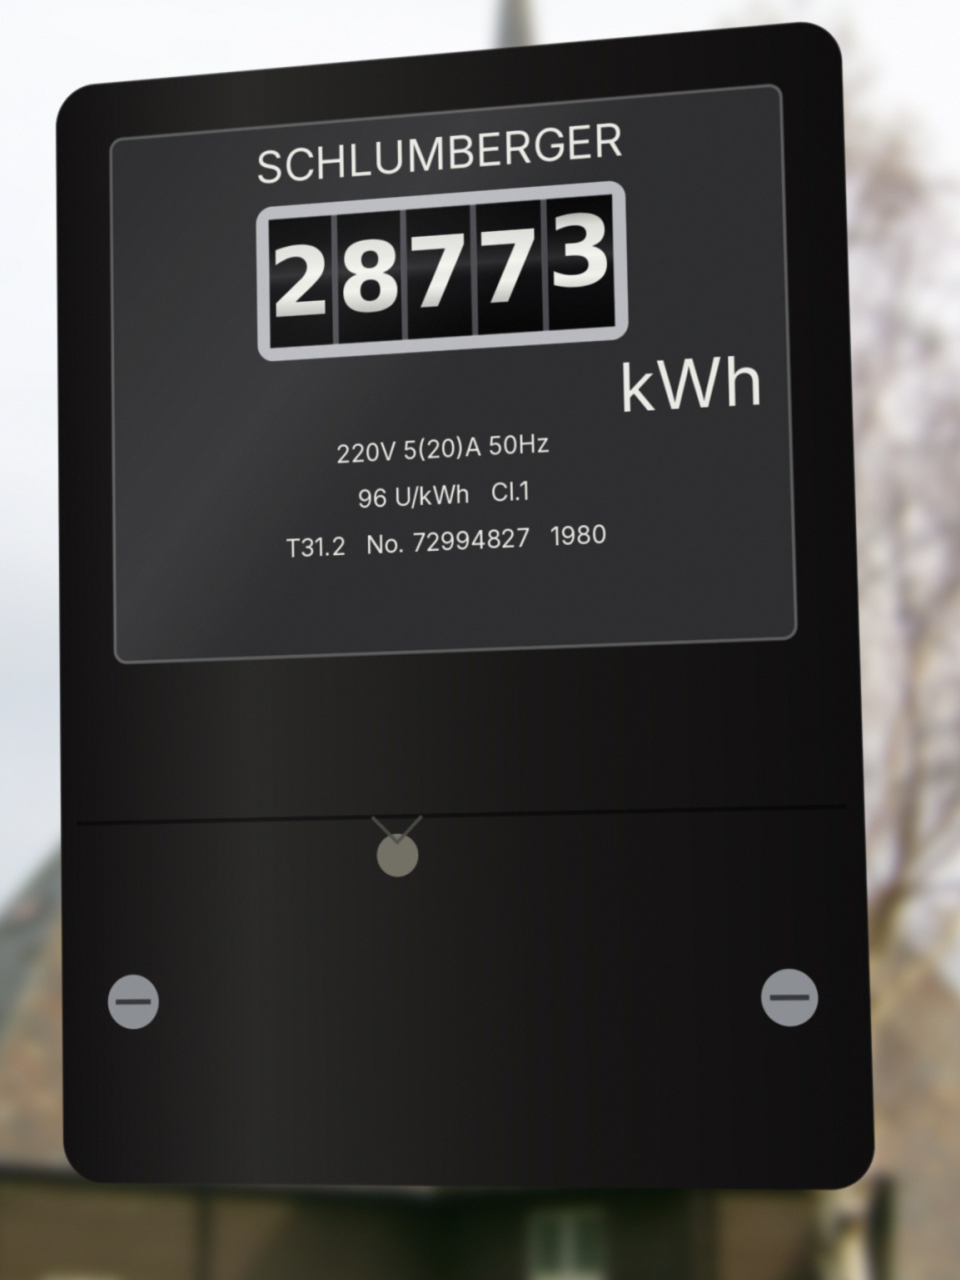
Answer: 28773; kWh
